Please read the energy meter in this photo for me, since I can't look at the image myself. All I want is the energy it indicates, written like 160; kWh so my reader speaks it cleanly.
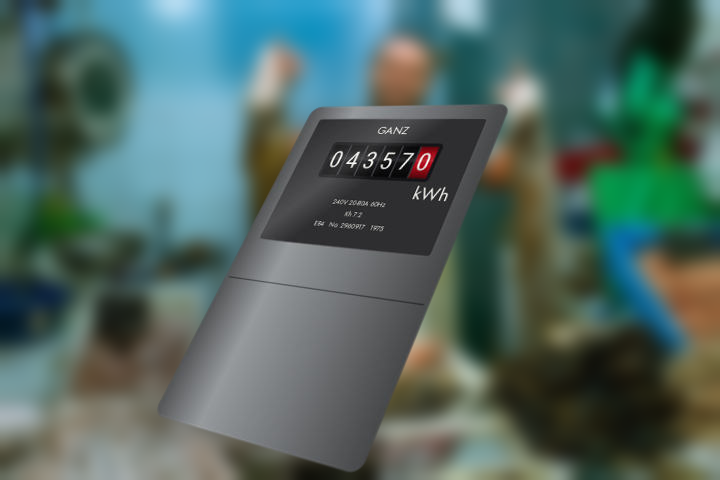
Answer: 4357.0; kWh
